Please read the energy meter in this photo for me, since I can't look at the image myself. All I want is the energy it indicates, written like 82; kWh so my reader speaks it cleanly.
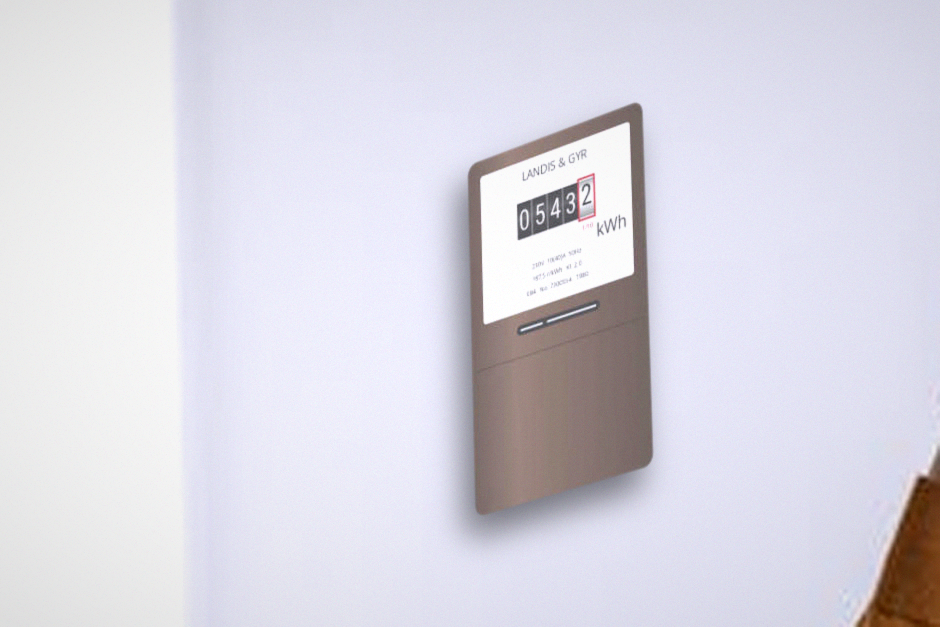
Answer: 543.2; kWh
